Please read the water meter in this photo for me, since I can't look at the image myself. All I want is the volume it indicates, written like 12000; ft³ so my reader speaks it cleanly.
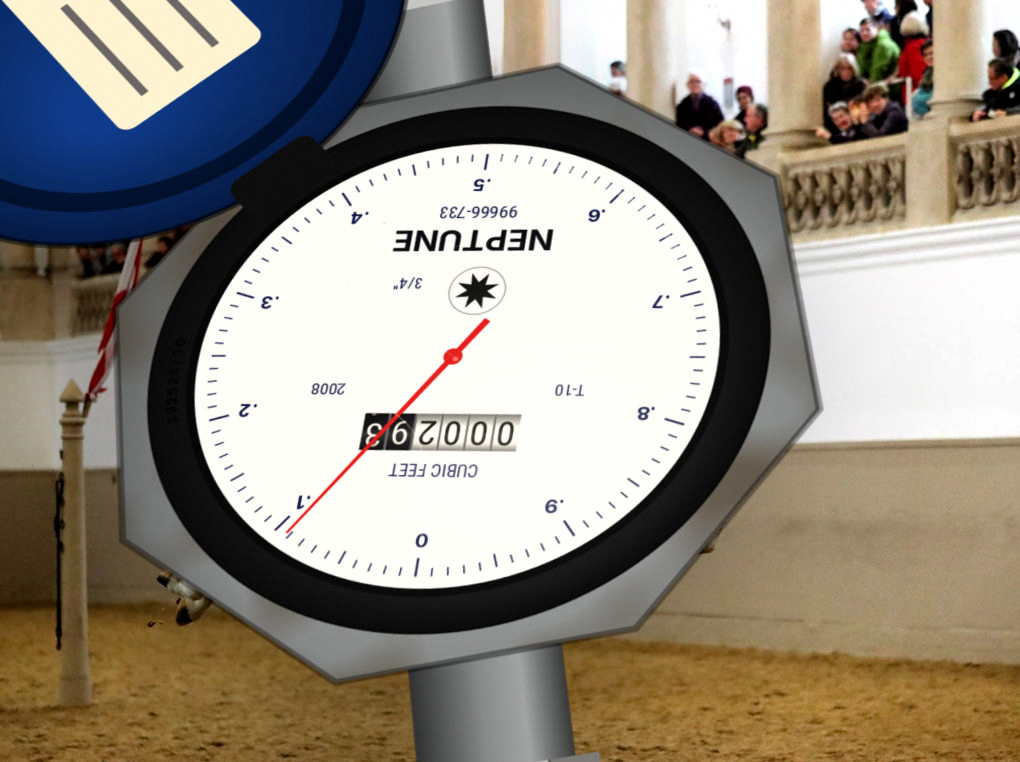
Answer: 293.09; ft³
